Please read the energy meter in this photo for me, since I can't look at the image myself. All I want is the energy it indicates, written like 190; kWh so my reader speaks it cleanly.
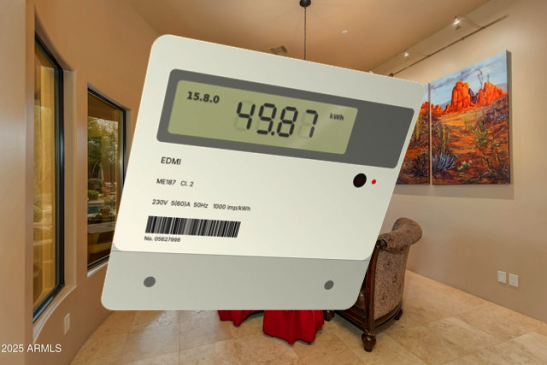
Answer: 49.87; kWh
